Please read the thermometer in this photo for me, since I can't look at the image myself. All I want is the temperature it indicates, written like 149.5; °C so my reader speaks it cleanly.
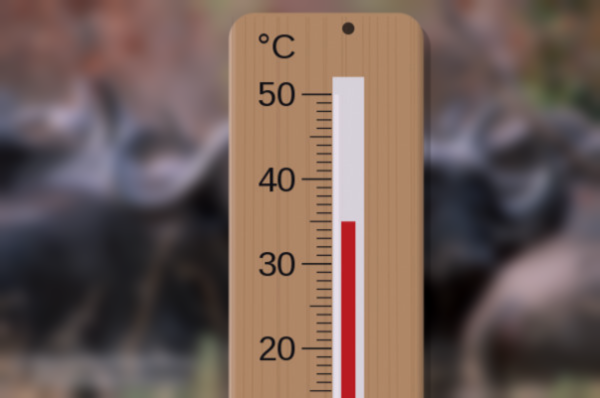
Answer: 35; °C
